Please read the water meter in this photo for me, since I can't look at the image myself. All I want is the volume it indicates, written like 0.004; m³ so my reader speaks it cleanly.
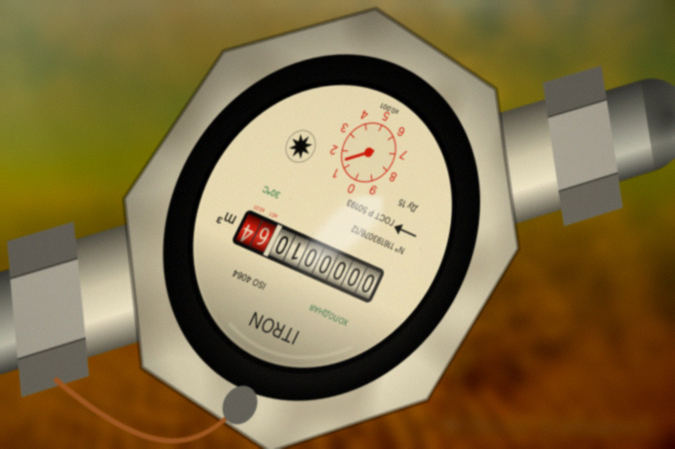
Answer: 10.641; m³
